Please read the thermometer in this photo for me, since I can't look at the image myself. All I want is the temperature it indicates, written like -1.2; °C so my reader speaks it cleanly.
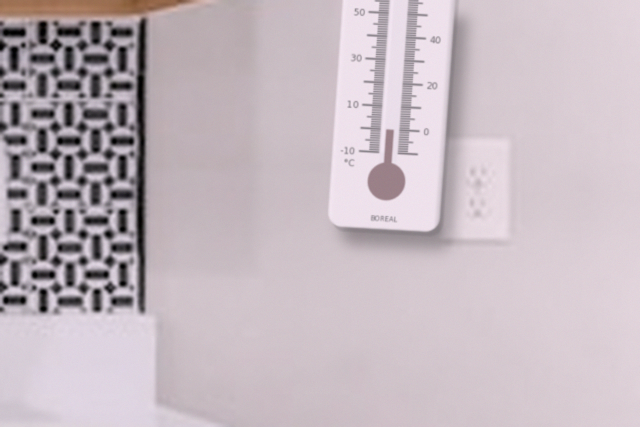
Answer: 0; °C
